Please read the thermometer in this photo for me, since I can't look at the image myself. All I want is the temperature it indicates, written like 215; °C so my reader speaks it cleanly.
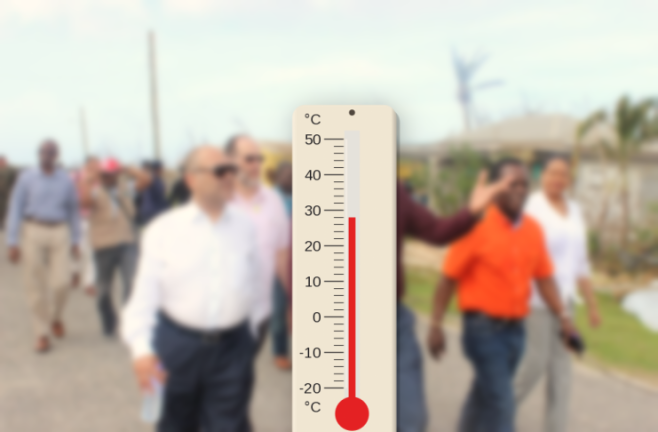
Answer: 28; °C
